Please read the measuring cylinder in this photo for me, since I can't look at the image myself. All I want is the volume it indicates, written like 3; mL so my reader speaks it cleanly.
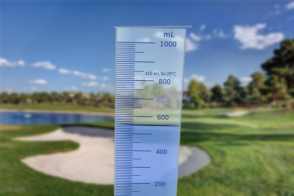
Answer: 550; mL
